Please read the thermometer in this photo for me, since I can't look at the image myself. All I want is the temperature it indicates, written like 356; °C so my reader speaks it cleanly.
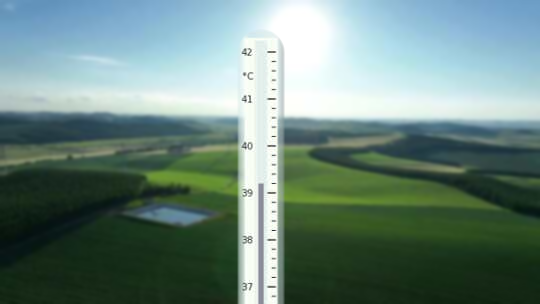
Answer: 39.2; °C
